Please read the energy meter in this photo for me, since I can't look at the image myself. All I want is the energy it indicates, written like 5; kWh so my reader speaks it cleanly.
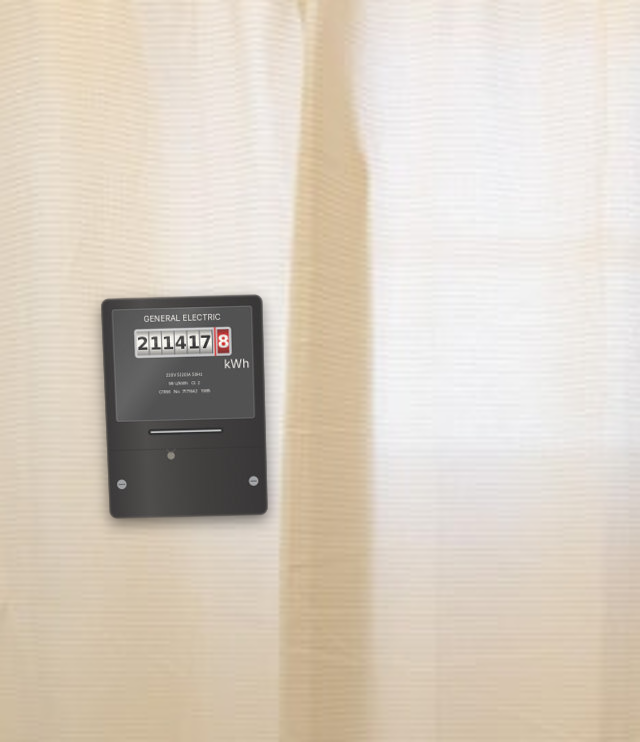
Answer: 211417.8; kWh
